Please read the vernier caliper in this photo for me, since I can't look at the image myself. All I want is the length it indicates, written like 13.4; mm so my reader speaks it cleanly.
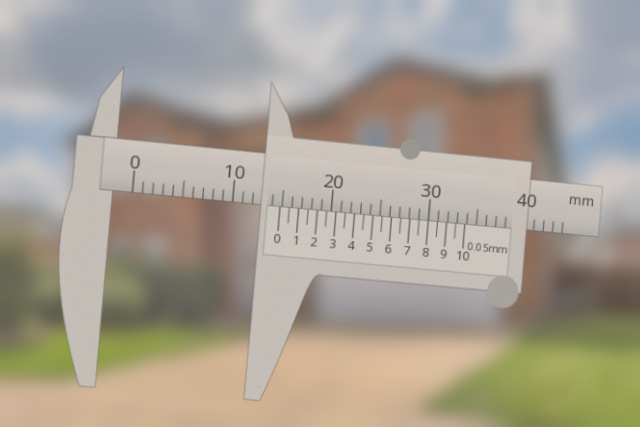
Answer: 14.8; mm
